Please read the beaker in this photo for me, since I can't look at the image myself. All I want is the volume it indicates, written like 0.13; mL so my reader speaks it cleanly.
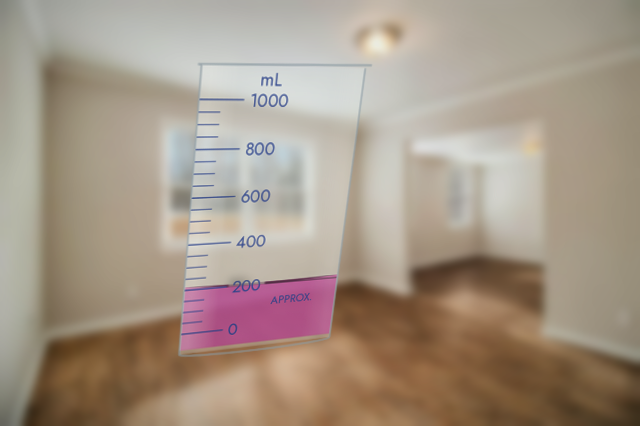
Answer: 200; mL
